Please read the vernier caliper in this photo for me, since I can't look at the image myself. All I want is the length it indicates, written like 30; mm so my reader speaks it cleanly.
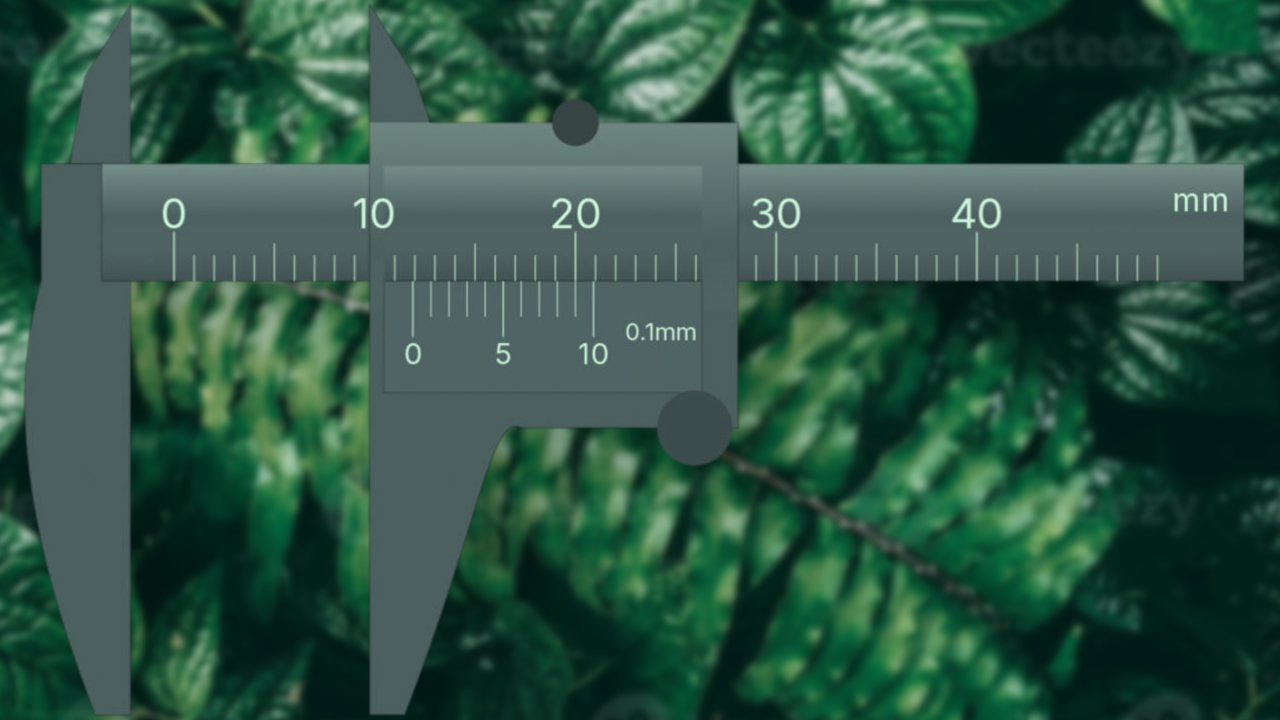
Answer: 11.9; mm
